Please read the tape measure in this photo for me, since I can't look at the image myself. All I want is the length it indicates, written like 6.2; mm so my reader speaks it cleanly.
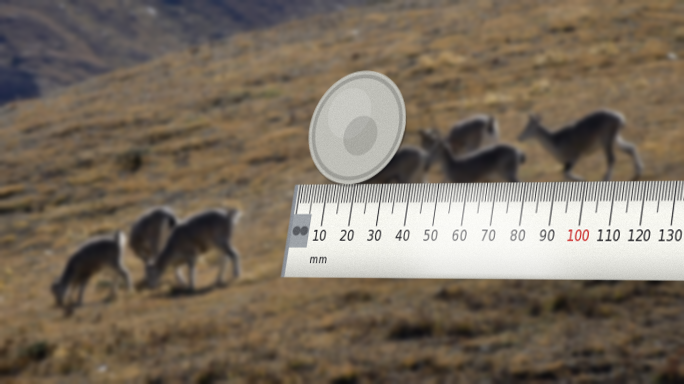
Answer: 35; mm
